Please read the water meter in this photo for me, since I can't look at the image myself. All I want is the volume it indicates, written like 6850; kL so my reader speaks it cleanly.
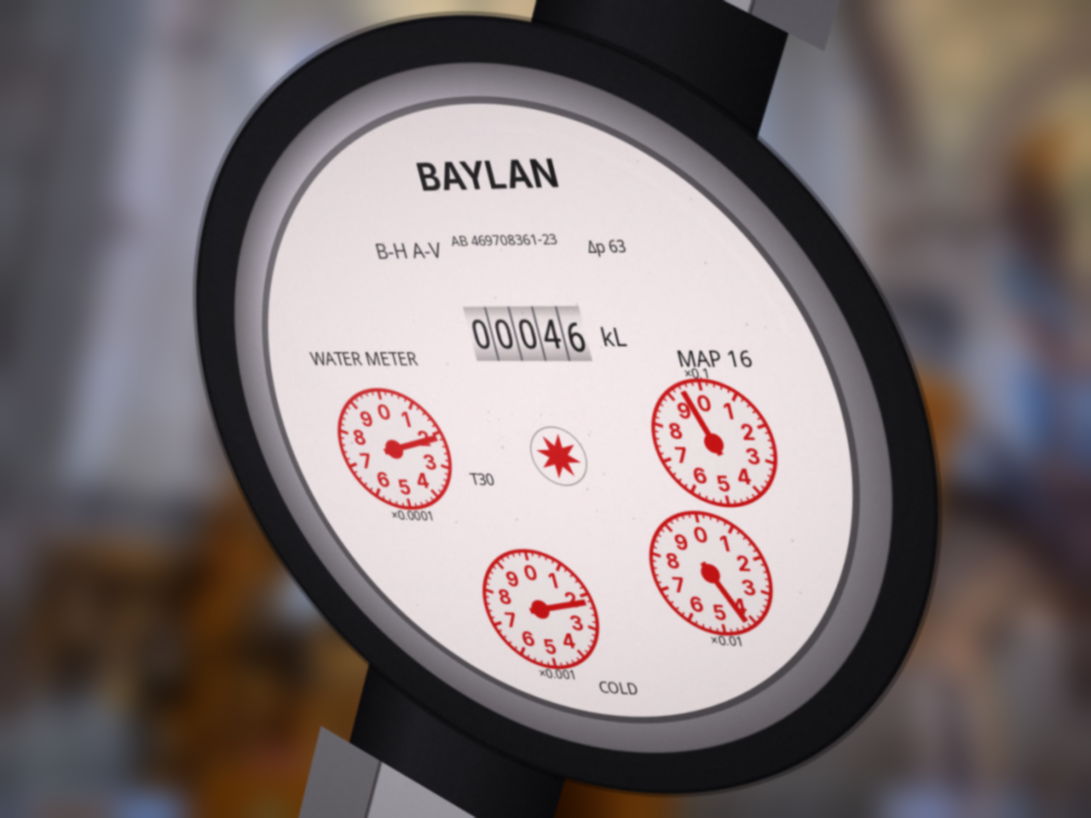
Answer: 45.9422; kL
